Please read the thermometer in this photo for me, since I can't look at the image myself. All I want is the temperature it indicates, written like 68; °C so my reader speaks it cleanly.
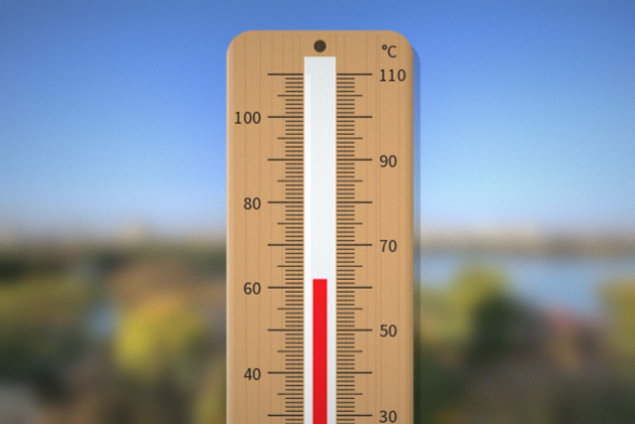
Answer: 62; °C
